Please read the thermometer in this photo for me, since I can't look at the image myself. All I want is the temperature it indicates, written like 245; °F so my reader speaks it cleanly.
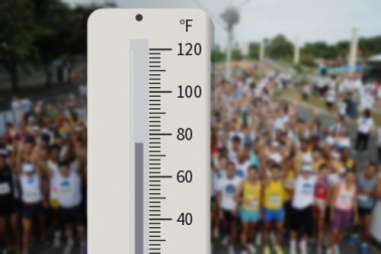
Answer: 76; °F
